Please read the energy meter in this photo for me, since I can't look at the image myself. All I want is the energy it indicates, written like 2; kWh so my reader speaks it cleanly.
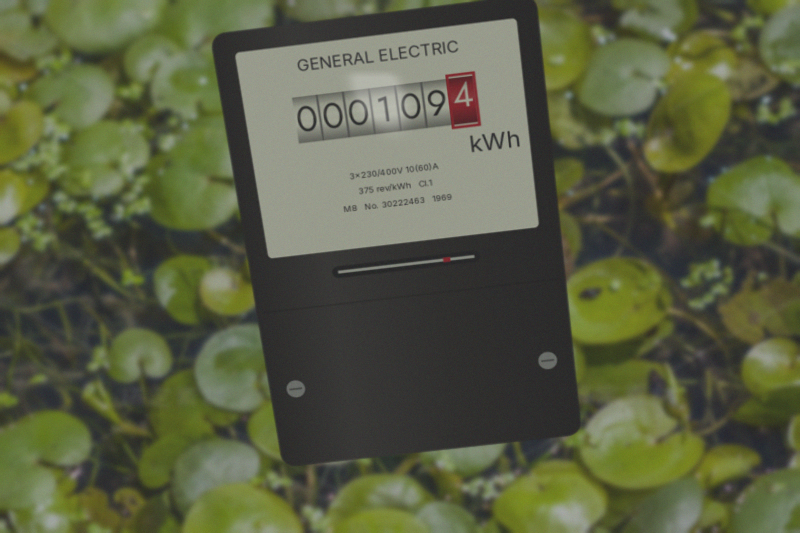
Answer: 109.4; kWh
